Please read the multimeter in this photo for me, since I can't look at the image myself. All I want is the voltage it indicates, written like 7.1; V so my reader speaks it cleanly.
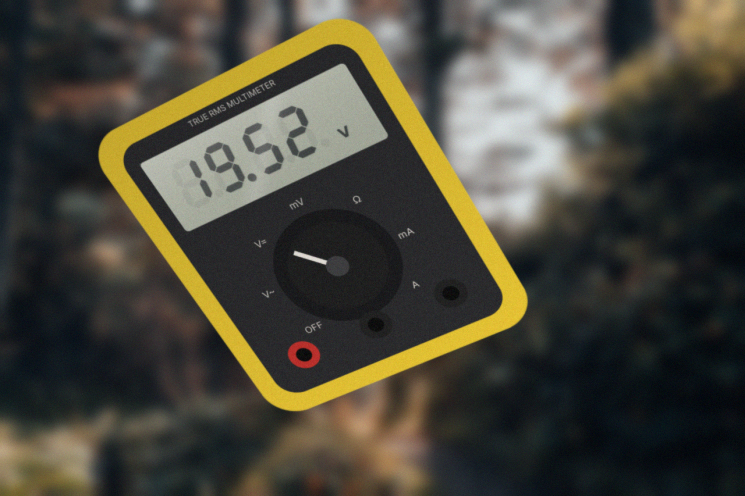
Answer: 19.52; V
